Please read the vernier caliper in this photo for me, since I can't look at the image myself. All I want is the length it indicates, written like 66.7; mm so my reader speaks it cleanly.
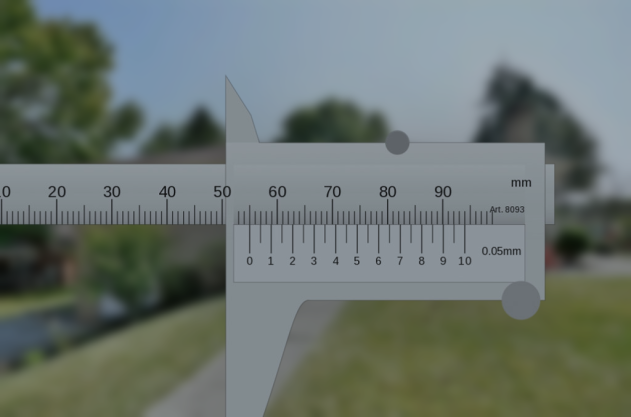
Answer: 55.0; mm
